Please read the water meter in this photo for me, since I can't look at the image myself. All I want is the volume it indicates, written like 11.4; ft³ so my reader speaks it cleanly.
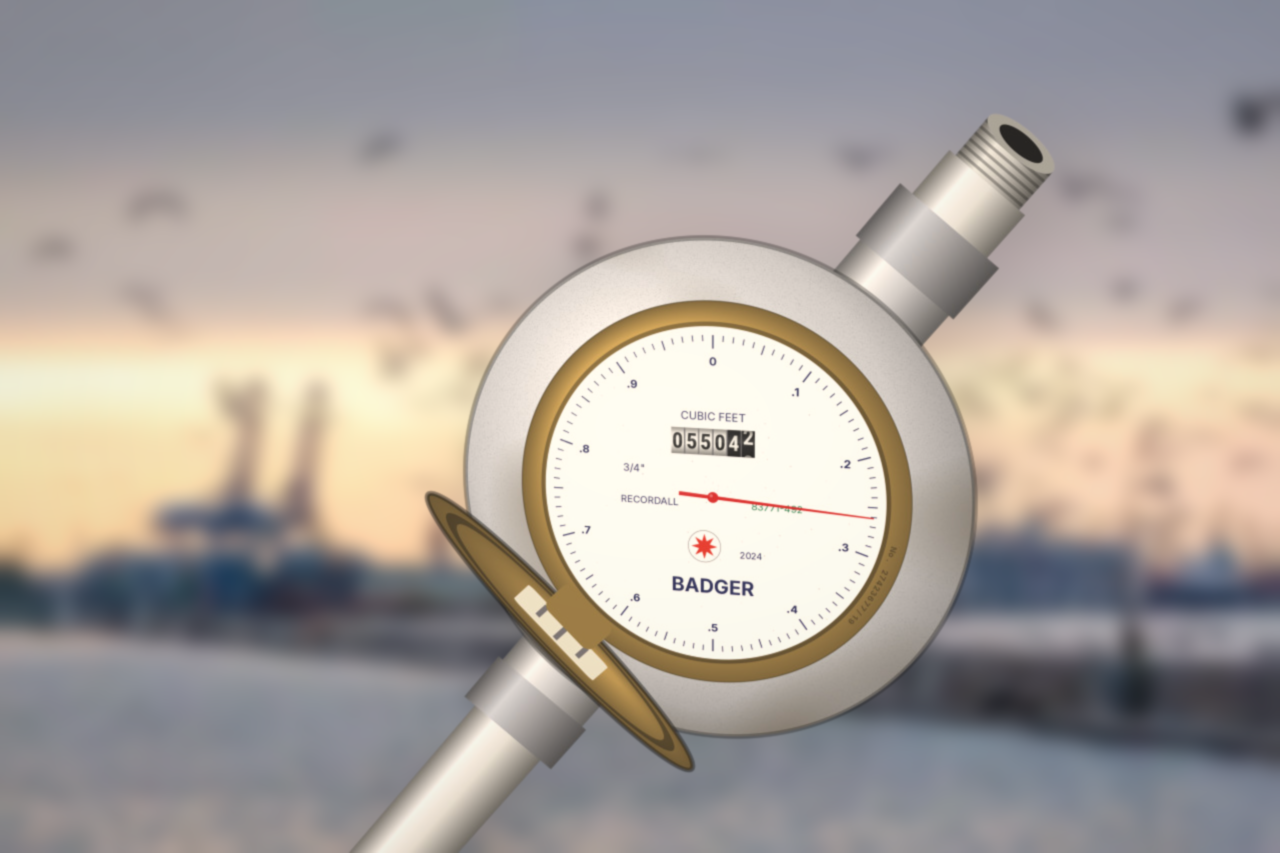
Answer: 55042.26; ft³
